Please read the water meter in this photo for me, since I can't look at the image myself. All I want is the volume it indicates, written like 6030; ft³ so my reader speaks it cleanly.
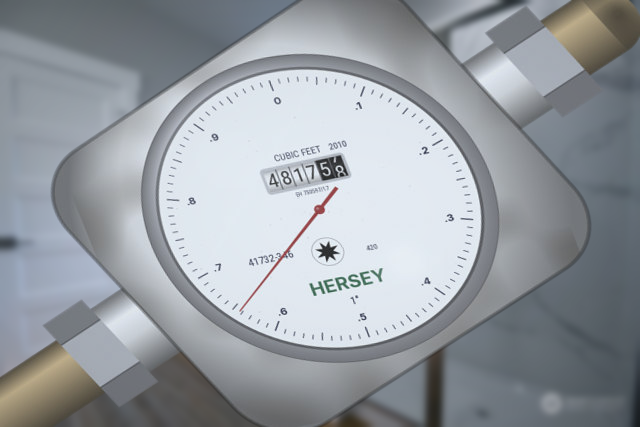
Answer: 481757.64; ft³
